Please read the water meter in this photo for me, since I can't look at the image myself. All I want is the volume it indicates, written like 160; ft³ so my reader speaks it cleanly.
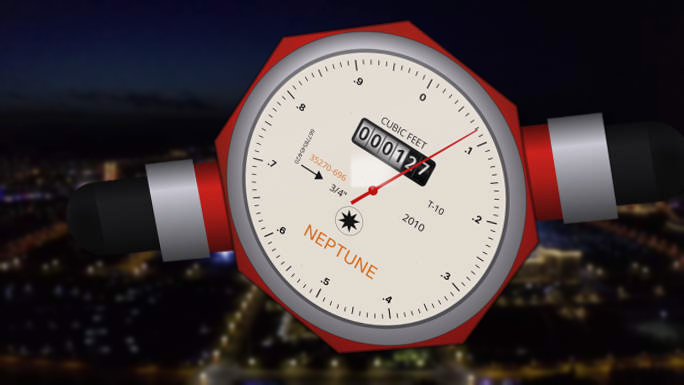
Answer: 127.08; ft³
